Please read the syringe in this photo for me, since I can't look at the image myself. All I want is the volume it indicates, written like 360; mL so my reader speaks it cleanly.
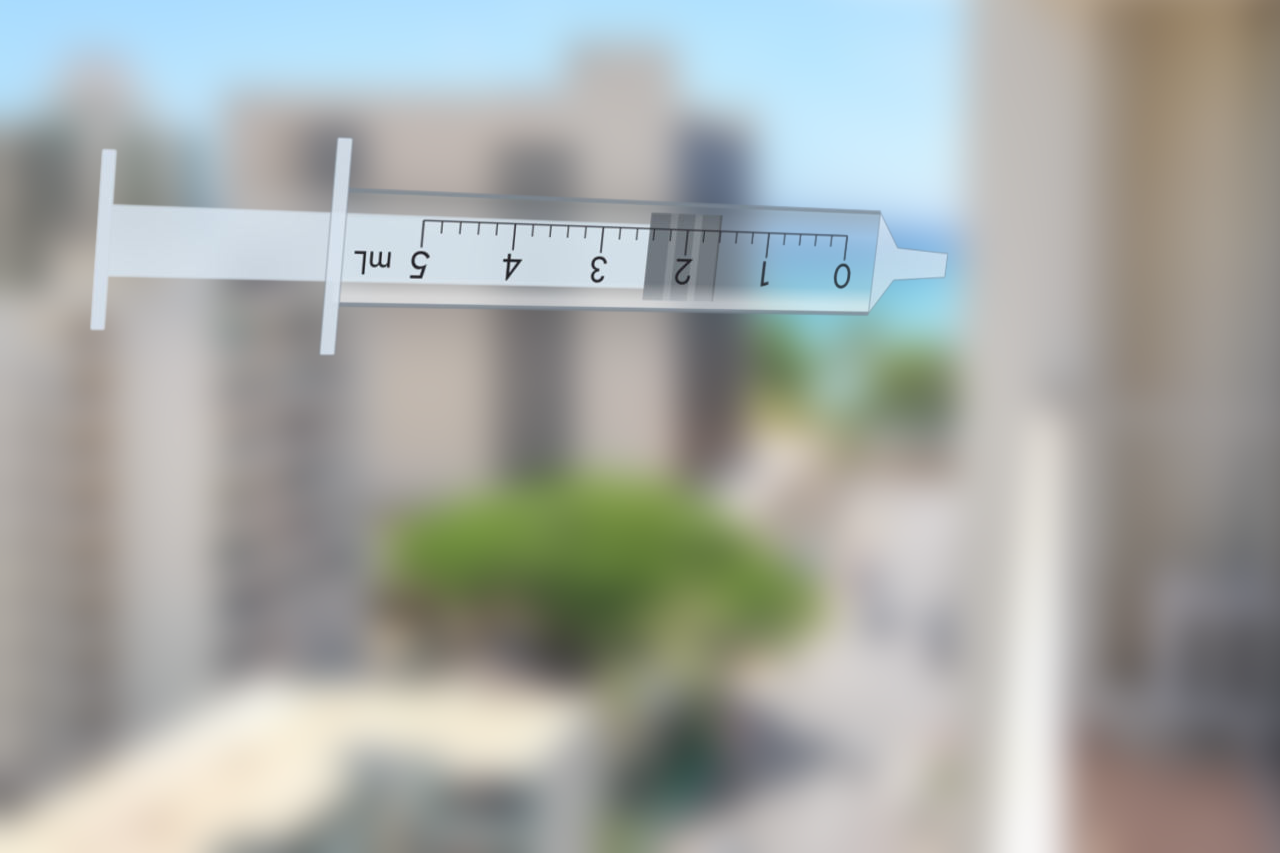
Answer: 1.6; mL
